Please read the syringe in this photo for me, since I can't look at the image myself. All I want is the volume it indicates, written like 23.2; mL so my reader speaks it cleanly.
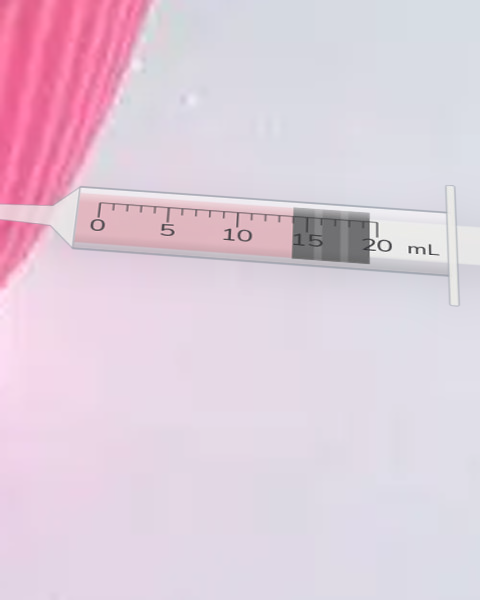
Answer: 14; mL
